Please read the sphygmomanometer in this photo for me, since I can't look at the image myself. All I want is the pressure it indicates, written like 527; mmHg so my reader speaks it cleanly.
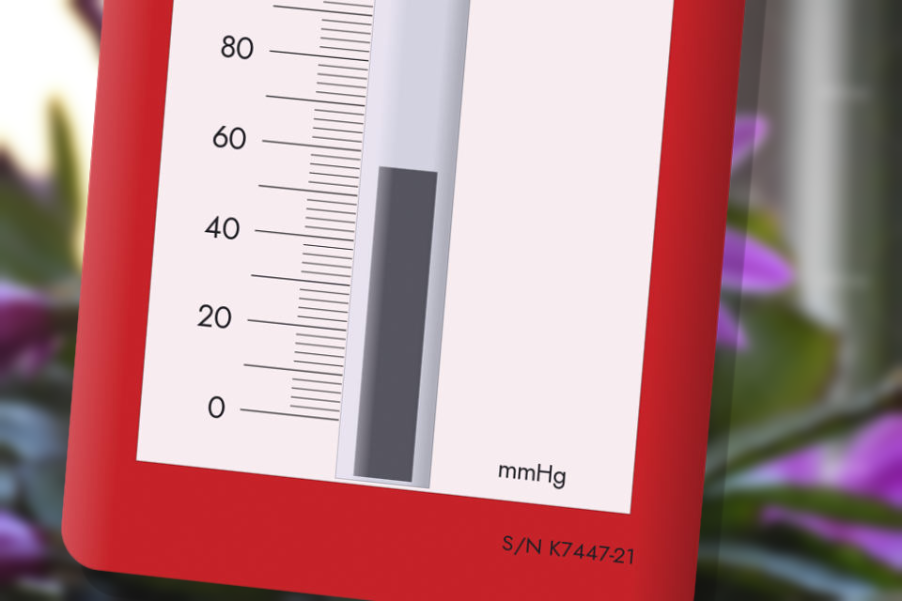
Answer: 57; mmHg
